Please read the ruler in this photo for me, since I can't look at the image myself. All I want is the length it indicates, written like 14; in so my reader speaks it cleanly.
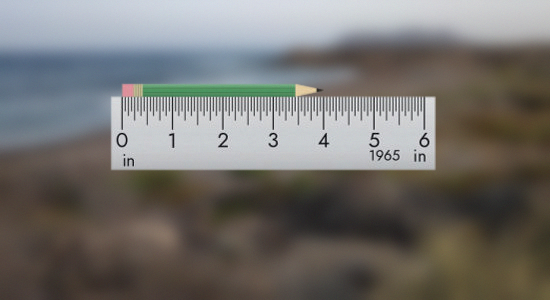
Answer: 4; in
